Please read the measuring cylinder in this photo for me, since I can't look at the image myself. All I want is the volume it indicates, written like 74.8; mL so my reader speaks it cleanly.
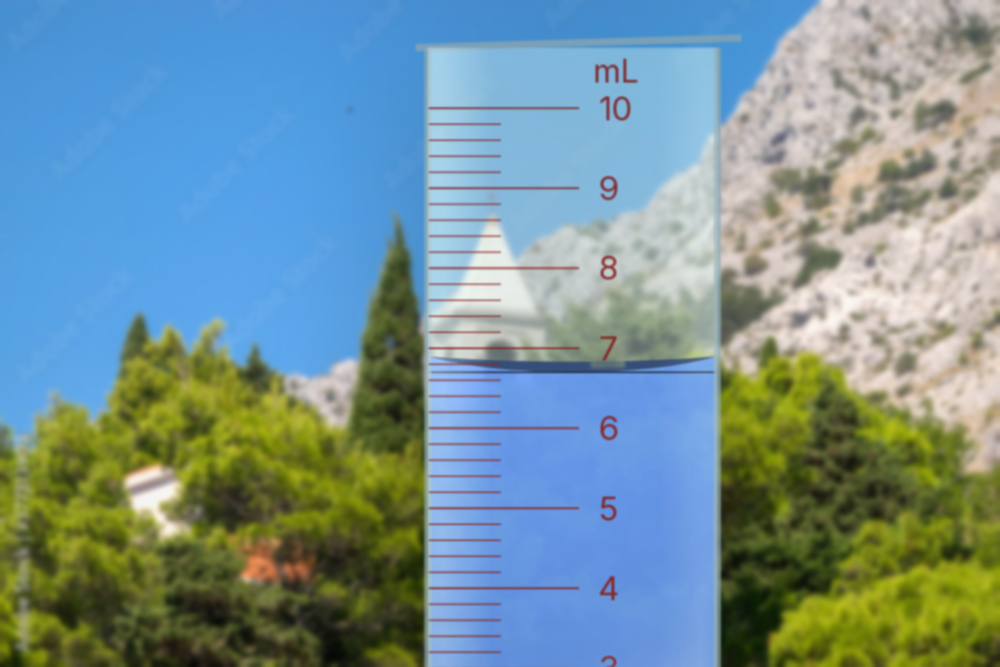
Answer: 6.7; mL
